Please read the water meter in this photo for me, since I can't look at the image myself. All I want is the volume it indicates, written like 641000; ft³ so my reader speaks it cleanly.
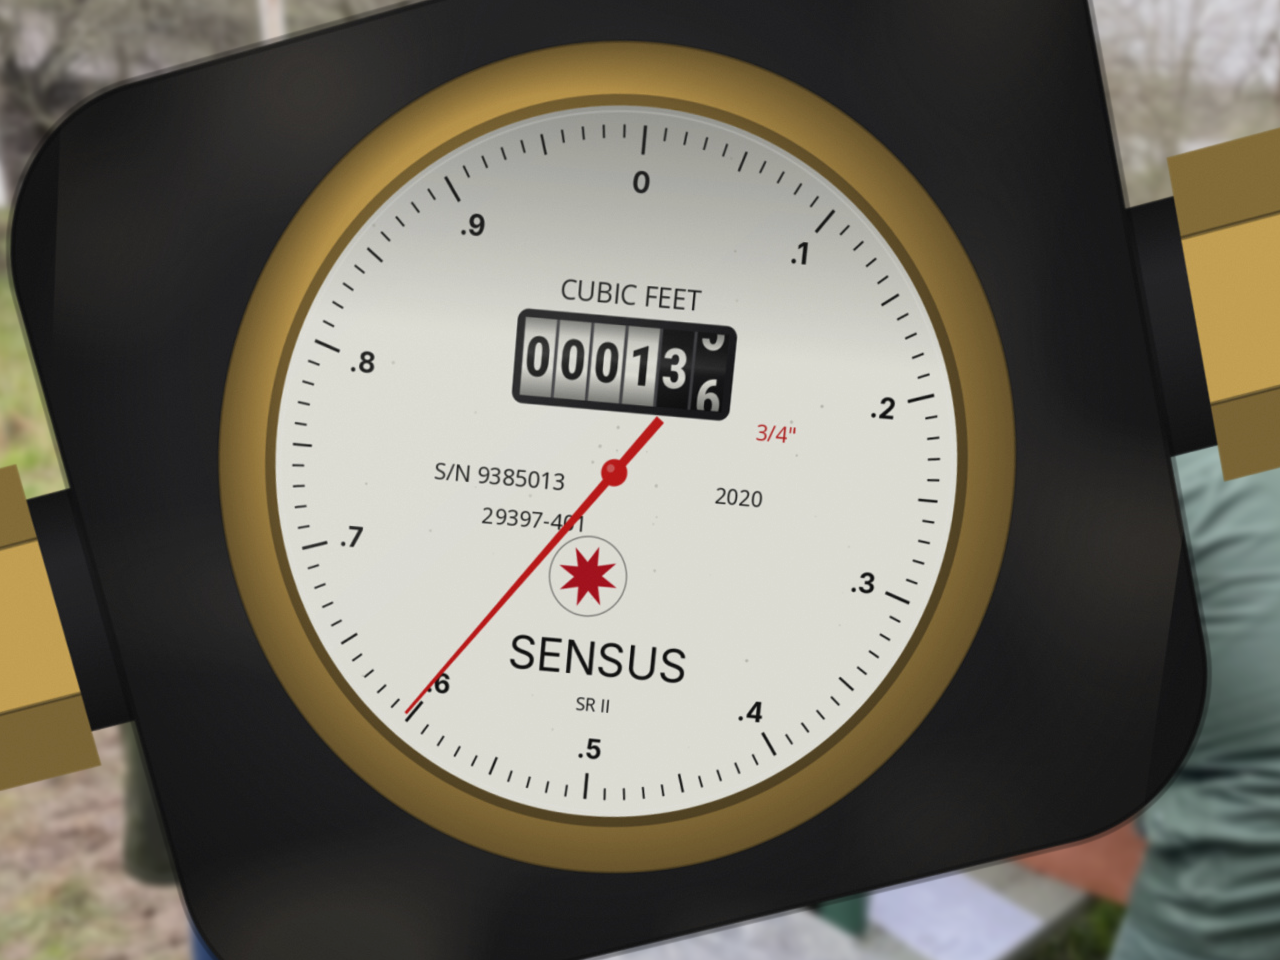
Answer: 135.60; ft³
